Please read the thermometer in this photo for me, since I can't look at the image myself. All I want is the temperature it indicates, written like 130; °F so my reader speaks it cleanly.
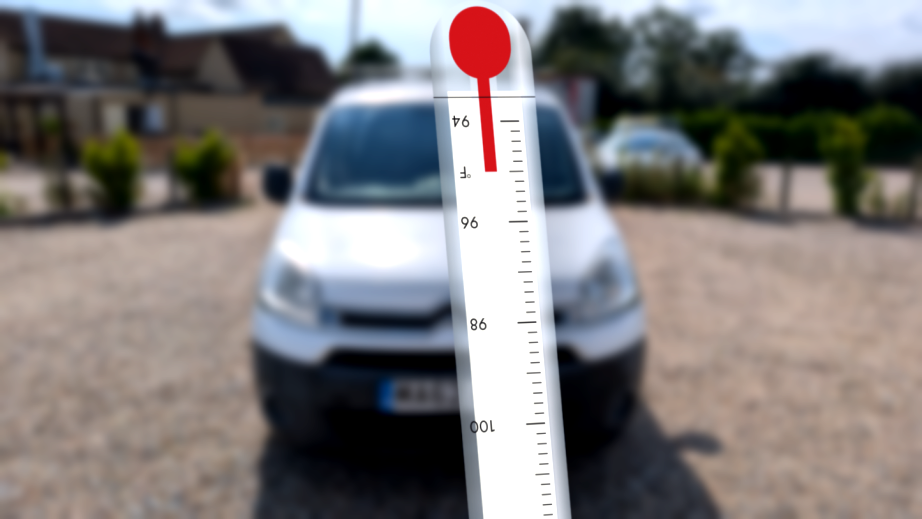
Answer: 95; °F
